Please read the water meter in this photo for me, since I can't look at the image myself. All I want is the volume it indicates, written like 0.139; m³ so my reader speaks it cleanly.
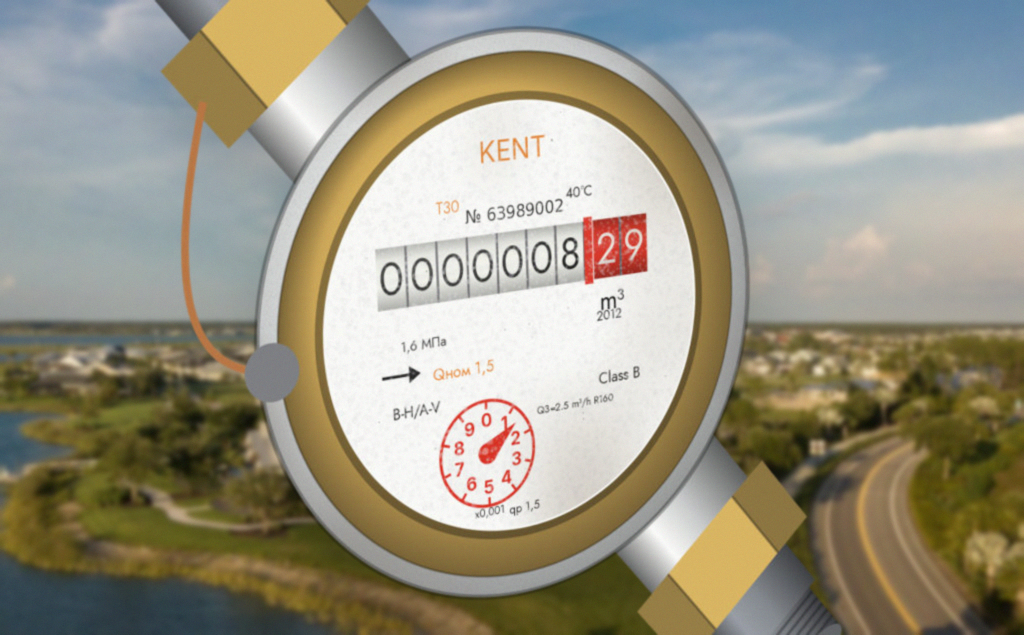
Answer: 8.291; m³
